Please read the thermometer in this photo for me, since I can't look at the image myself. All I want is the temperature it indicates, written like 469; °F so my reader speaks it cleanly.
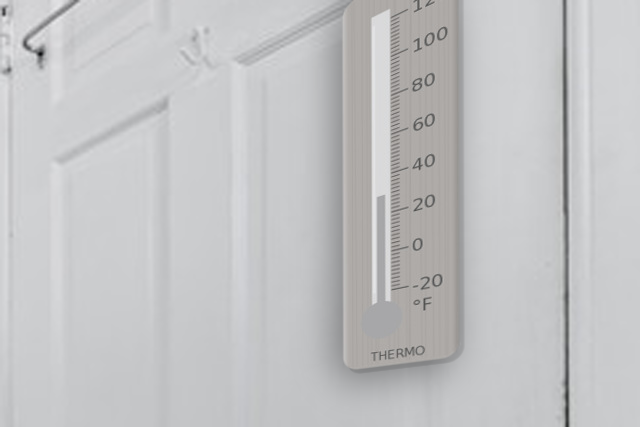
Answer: 30; °F
